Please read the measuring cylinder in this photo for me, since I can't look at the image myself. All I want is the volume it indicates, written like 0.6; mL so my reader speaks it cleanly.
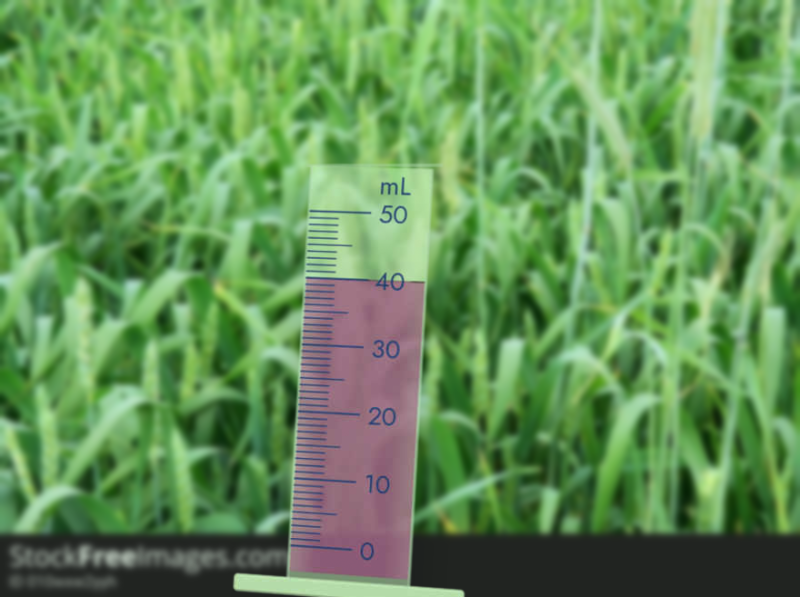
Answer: 40; mL
